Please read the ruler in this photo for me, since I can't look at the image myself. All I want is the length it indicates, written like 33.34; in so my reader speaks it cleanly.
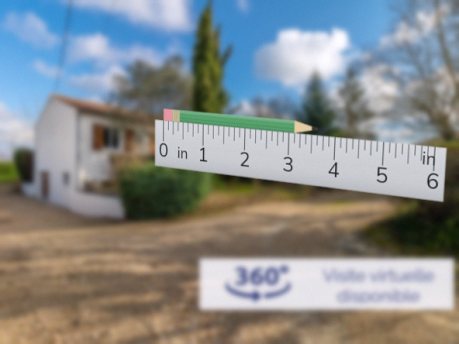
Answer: 3.625; in
